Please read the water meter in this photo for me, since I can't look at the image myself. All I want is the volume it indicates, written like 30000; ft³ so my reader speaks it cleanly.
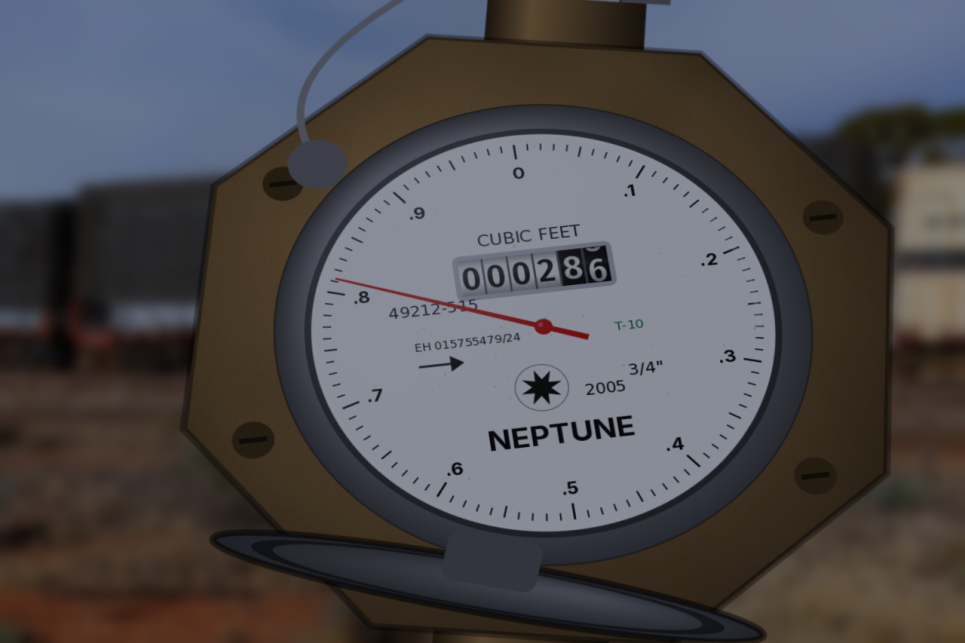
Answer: 285.81; ft³
